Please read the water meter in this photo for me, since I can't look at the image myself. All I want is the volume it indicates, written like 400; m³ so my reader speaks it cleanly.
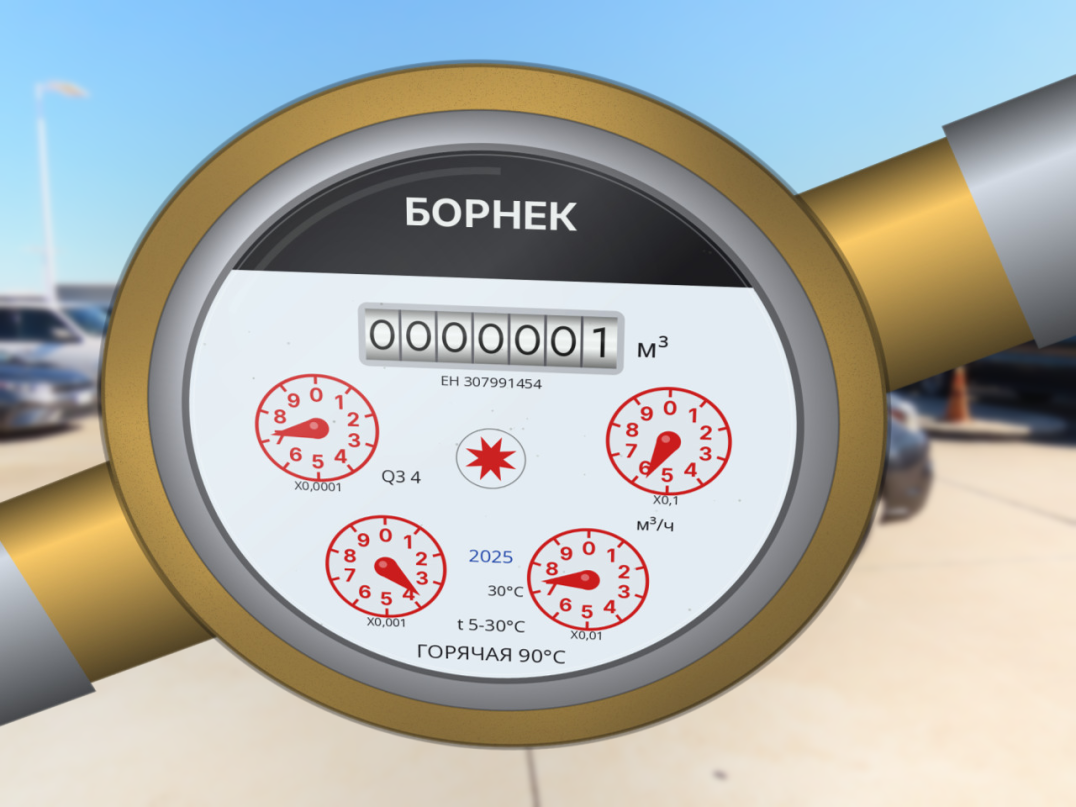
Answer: 1.5737; m³
